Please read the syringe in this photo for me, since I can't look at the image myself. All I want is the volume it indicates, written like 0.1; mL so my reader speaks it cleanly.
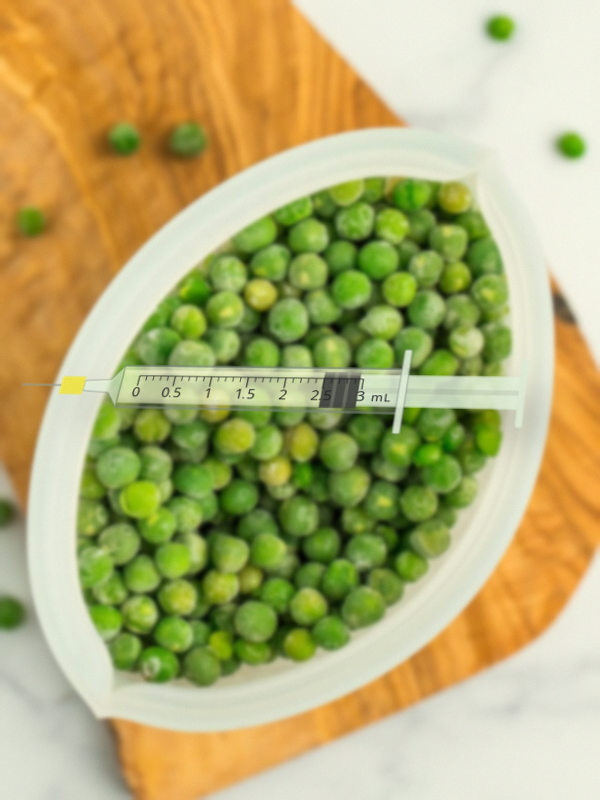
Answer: 2.5; mL
